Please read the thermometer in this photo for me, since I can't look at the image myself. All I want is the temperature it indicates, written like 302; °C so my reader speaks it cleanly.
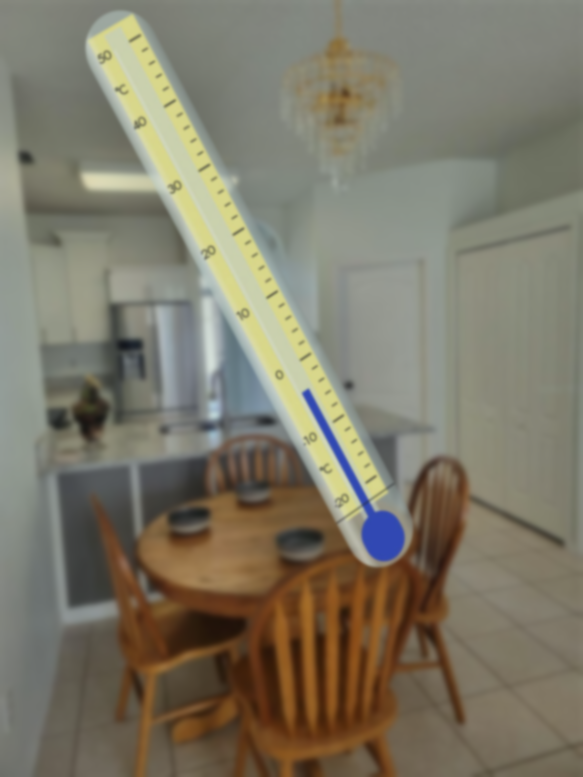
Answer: -4; °C
